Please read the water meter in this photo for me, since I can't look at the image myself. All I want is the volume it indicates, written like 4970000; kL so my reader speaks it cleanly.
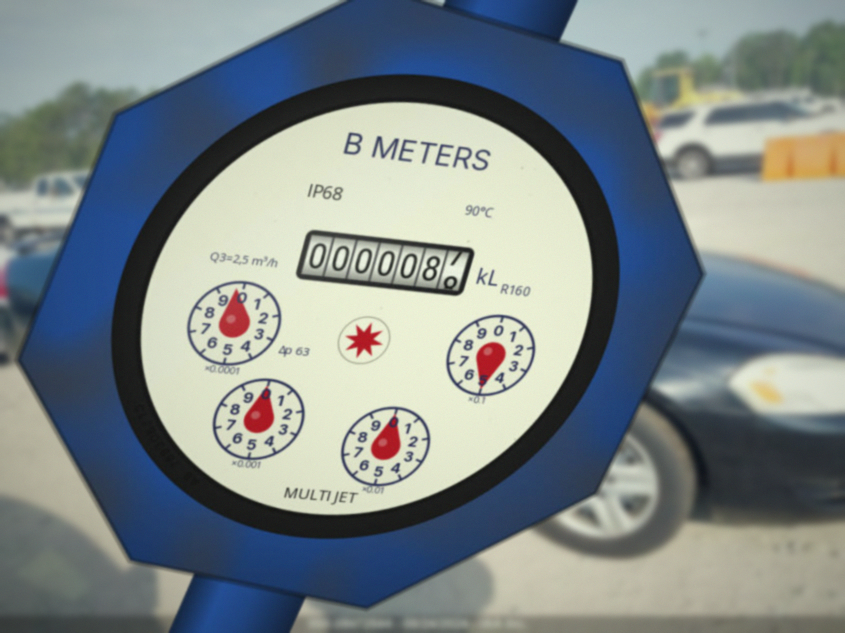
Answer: 87.4999; kL
